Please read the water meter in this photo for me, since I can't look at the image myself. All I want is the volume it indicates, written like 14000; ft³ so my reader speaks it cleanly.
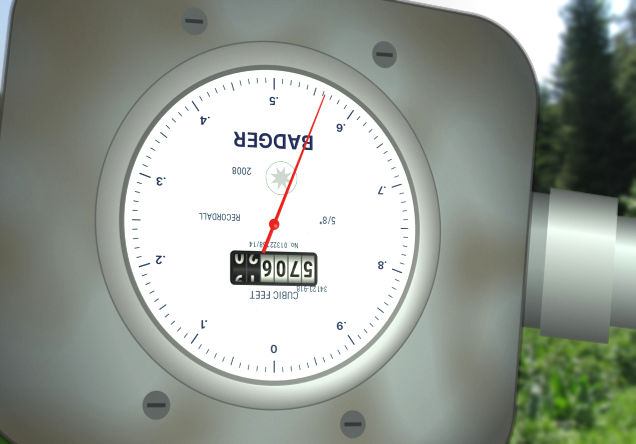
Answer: 570619.56; ft³
